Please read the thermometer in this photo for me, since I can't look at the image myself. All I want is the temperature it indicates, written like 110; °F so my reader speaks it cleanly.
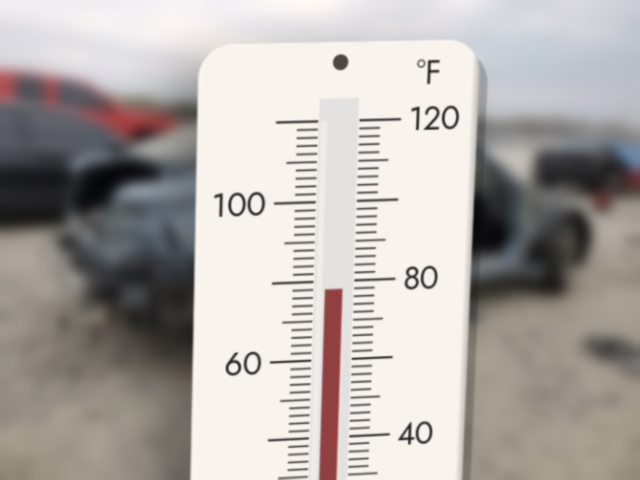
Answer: 78; °F
